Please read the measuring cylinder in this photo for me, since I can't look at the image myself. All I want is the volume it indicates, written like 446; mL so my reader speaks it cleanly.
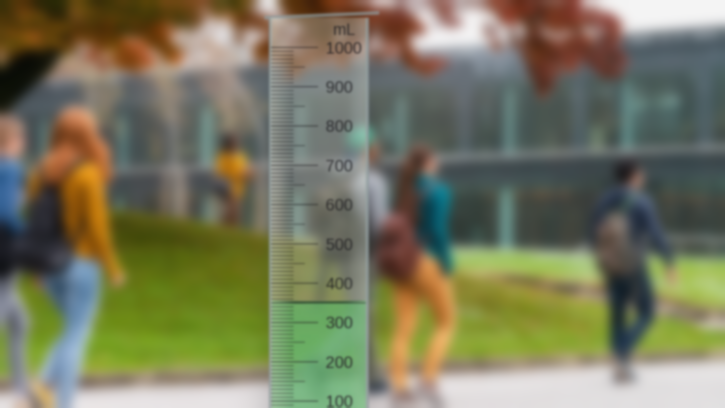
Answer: 350; mL
